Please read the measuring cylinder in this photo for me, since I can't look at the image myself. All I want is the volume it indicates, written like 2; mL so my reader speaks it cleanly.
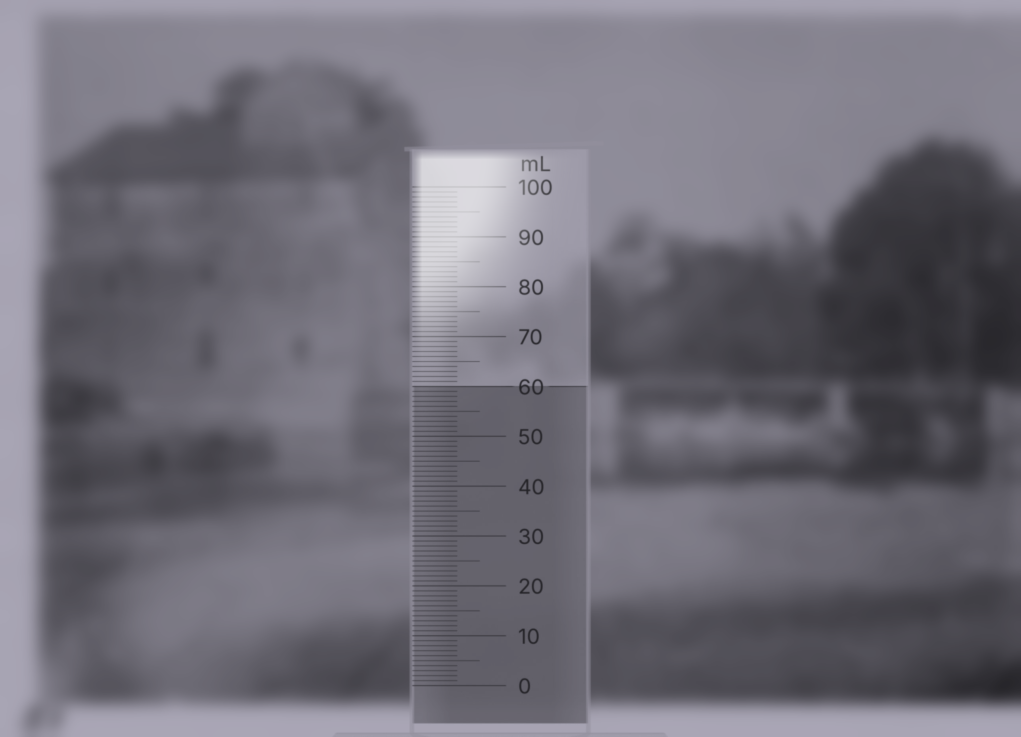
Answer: 60; mL
